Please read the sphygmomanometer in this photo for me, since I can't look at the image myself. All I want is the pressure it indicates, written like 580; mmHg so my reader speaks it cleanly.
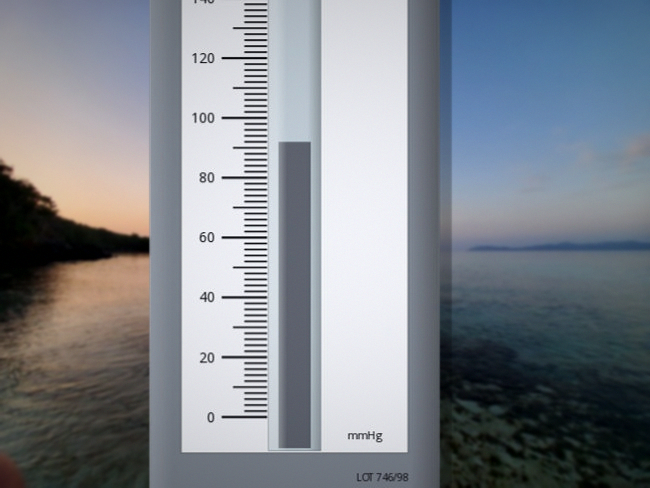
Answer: 92; mmHg
